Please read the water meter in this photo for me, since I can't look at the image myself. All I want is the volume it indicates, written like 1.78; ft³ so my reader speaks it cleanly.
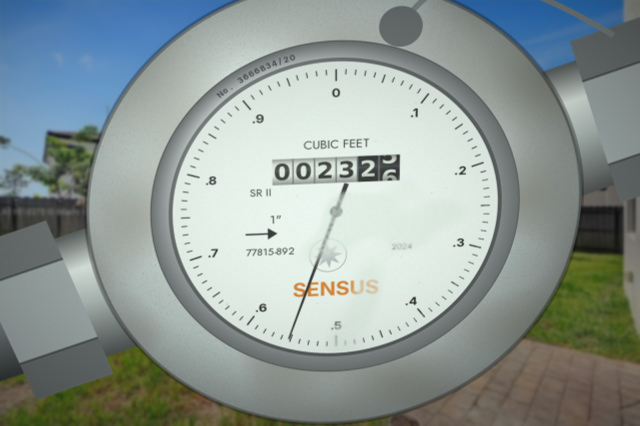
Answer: 2325.55; ft³
